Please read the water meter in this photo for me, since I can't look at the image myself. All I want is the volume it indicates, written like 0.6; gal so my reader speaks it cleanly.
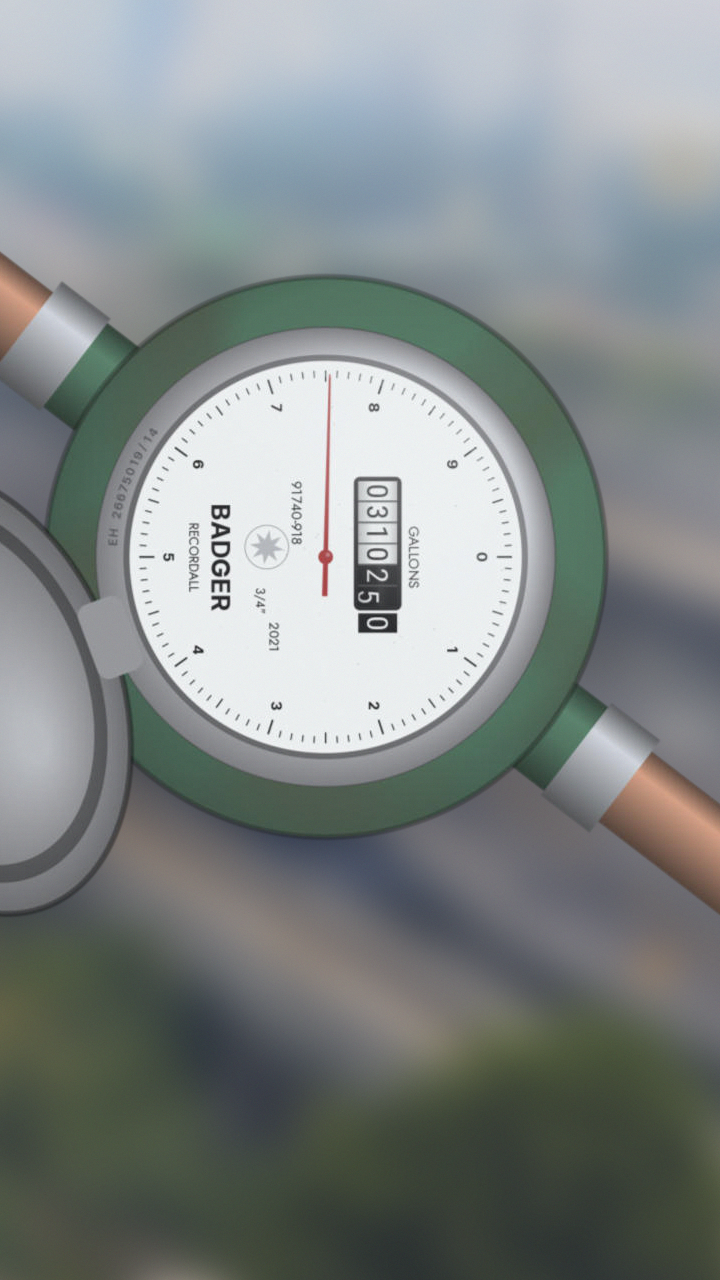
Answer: 310247.5; gal
